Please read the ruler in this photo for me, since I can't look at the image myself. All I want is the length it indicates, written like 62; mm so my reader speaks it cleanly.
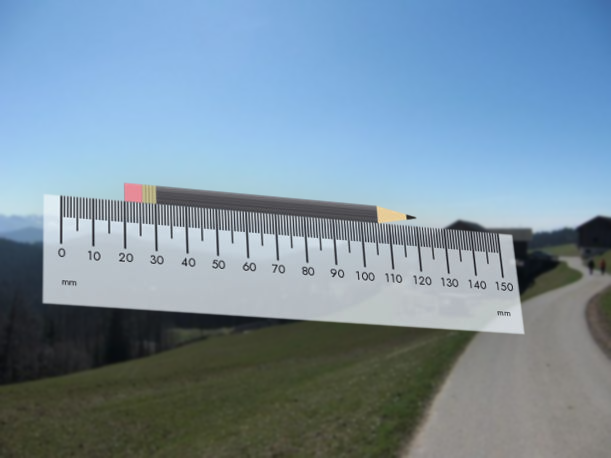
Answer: 100; mm
